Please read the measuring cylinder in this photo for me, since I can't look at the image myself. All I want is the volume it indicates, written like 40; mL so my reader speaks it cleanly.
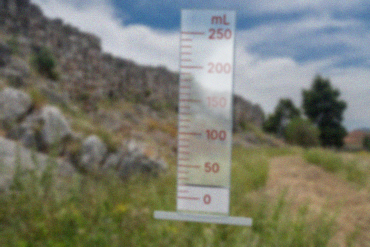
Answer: 20; mL
